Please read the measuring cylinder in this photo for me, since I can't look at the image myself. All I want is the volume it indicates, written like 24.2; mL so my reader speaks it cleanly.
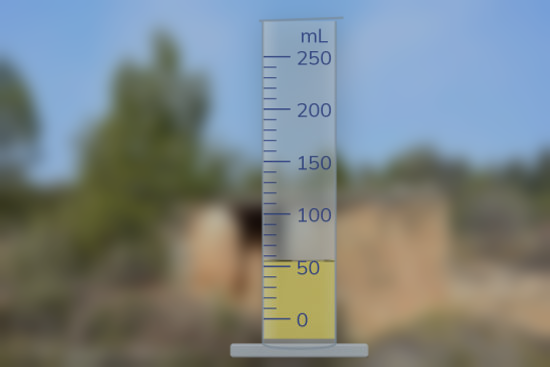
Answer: 55; mL
